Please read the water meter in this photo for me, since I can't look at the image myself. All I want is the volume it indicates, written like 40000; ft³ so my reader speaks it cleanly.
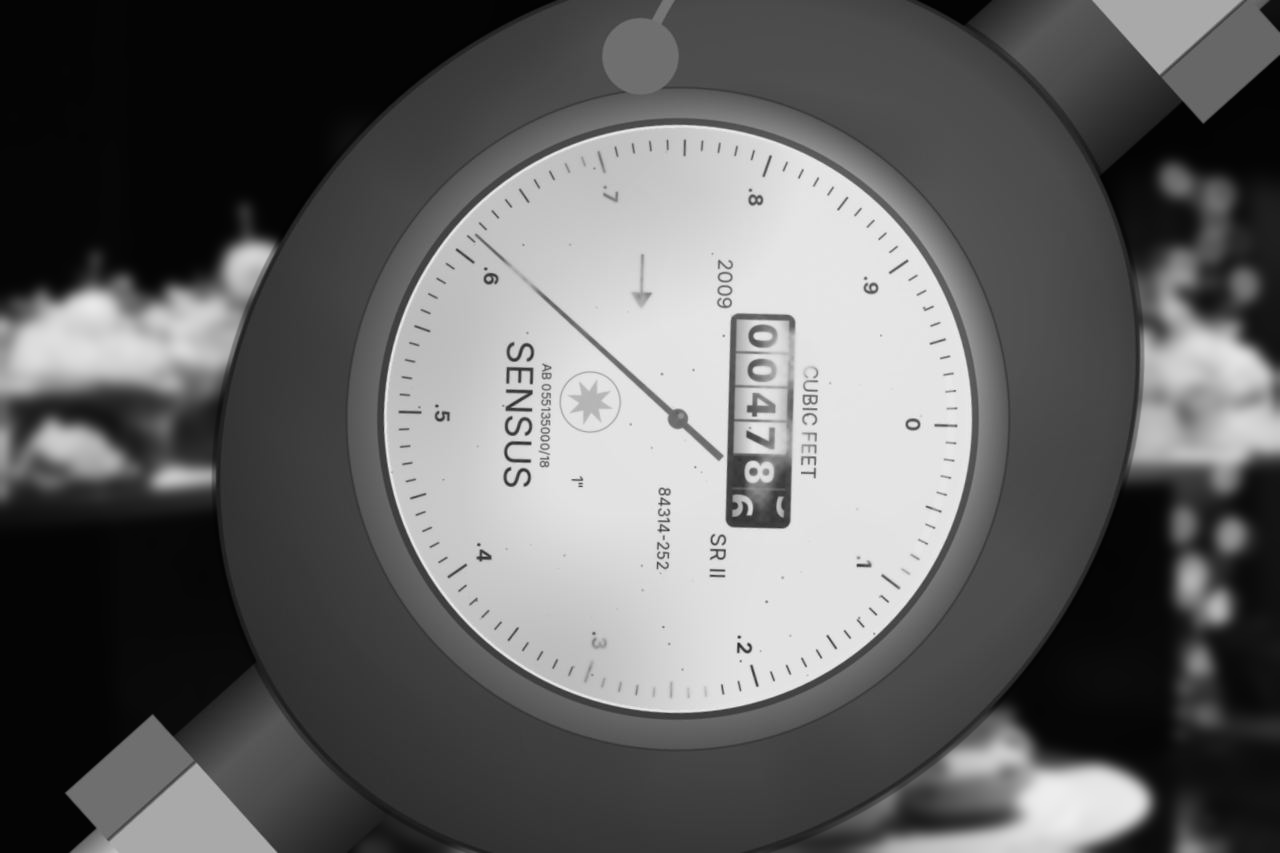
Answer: 4785.61; ft³
